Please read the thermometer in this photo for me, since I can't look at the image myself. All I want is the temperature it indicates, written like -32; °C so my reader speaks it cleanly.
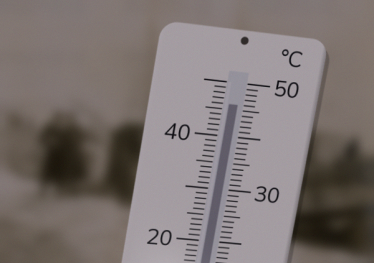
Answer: 46; °C
